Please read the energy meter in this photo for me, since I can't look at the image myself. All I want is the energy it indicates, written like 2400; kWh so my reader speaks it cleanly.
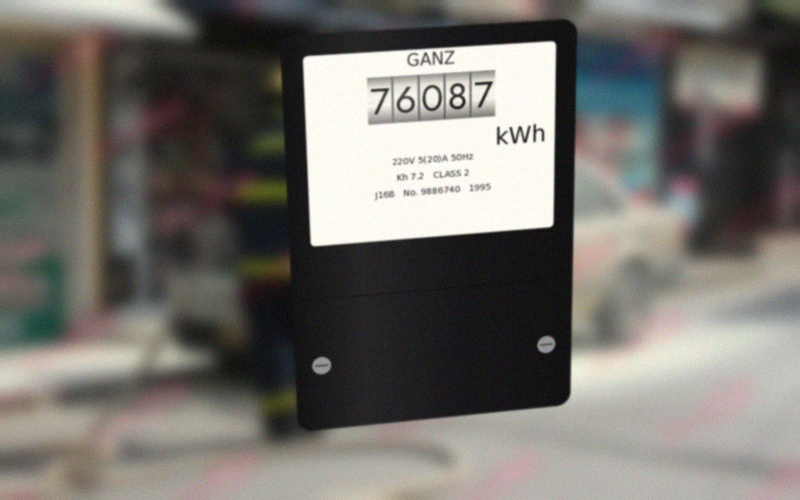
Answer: 76087; kWh
